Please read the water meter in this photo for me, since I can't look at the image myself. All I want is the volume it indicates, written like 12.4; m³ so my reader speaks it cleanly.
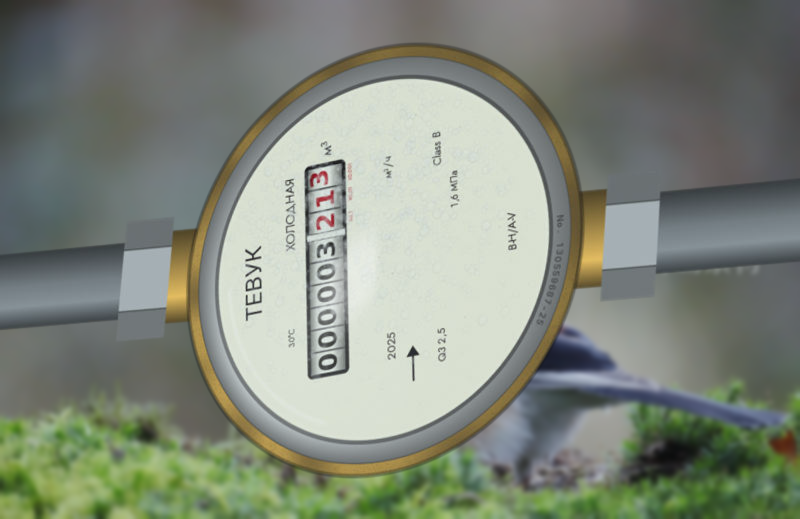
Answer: 3.213; m³
